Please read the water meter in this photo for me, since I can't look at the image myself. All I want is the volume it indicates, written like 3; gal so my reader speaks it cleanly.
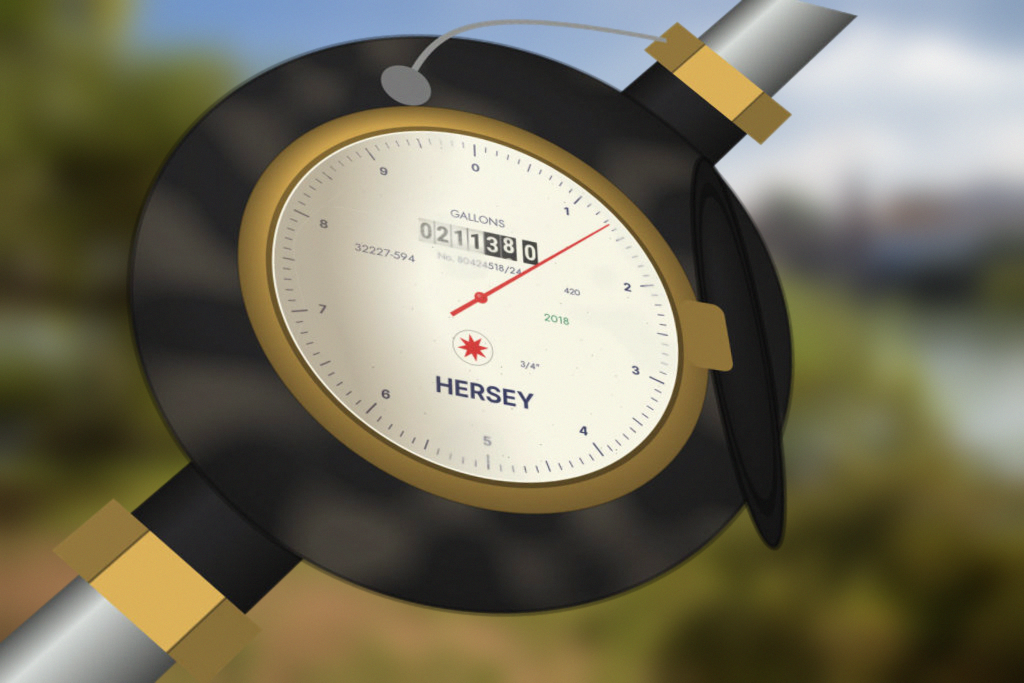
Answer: 211381.3; gal
